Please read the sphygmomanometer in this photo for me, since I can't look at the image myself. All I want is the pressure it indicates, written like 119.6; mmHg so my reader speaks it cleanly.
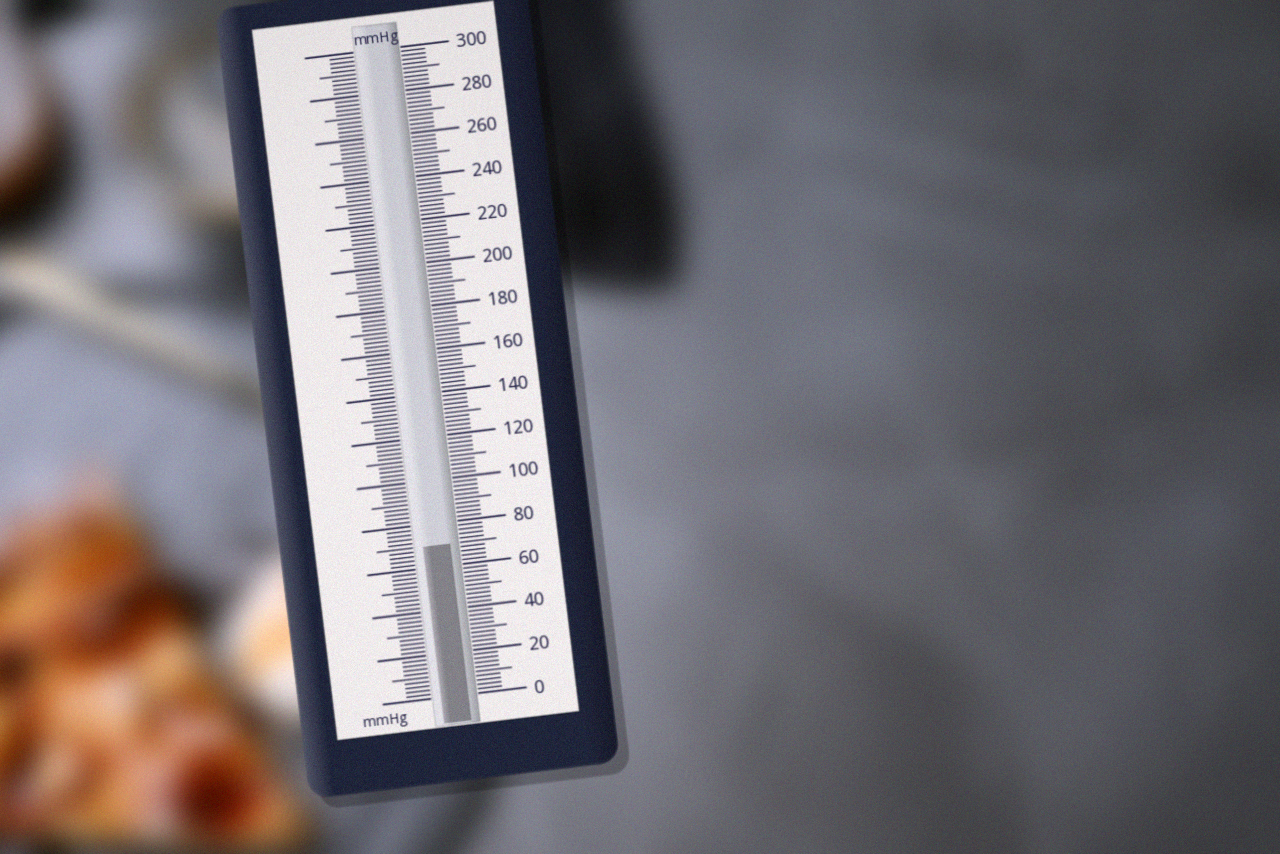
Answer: 70; mmHg
